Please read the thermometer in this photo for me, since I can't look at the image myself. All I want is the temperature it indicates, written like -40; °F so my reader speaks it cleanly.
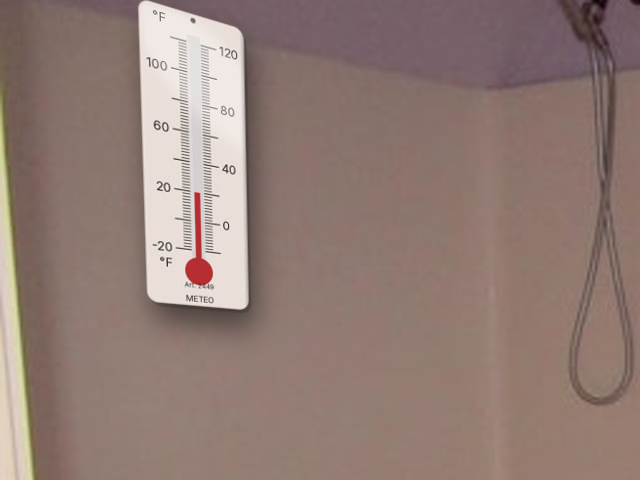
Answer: 20; °F
